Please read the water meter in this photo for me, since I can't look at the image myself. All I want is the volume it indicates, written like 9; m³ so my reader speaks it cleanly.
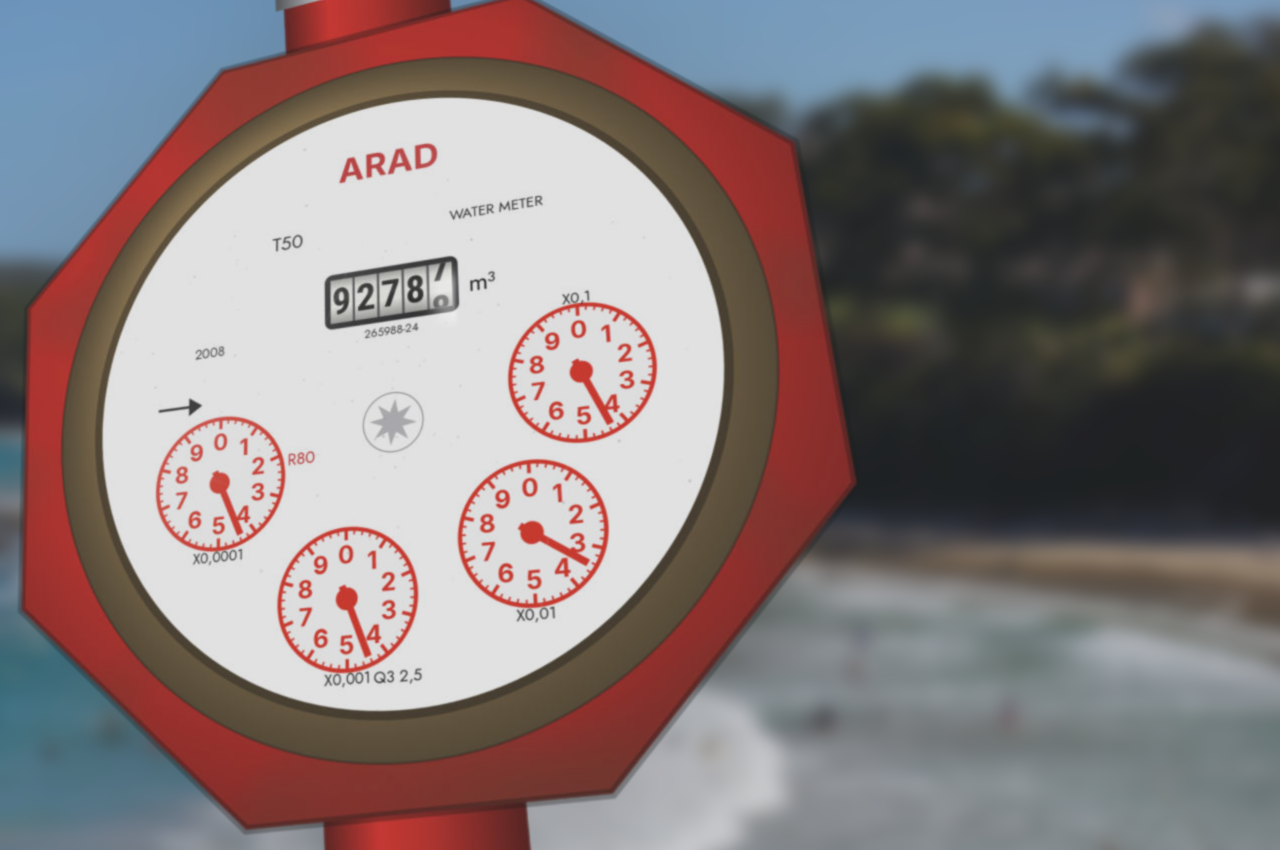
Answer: 92787.4344; m³
